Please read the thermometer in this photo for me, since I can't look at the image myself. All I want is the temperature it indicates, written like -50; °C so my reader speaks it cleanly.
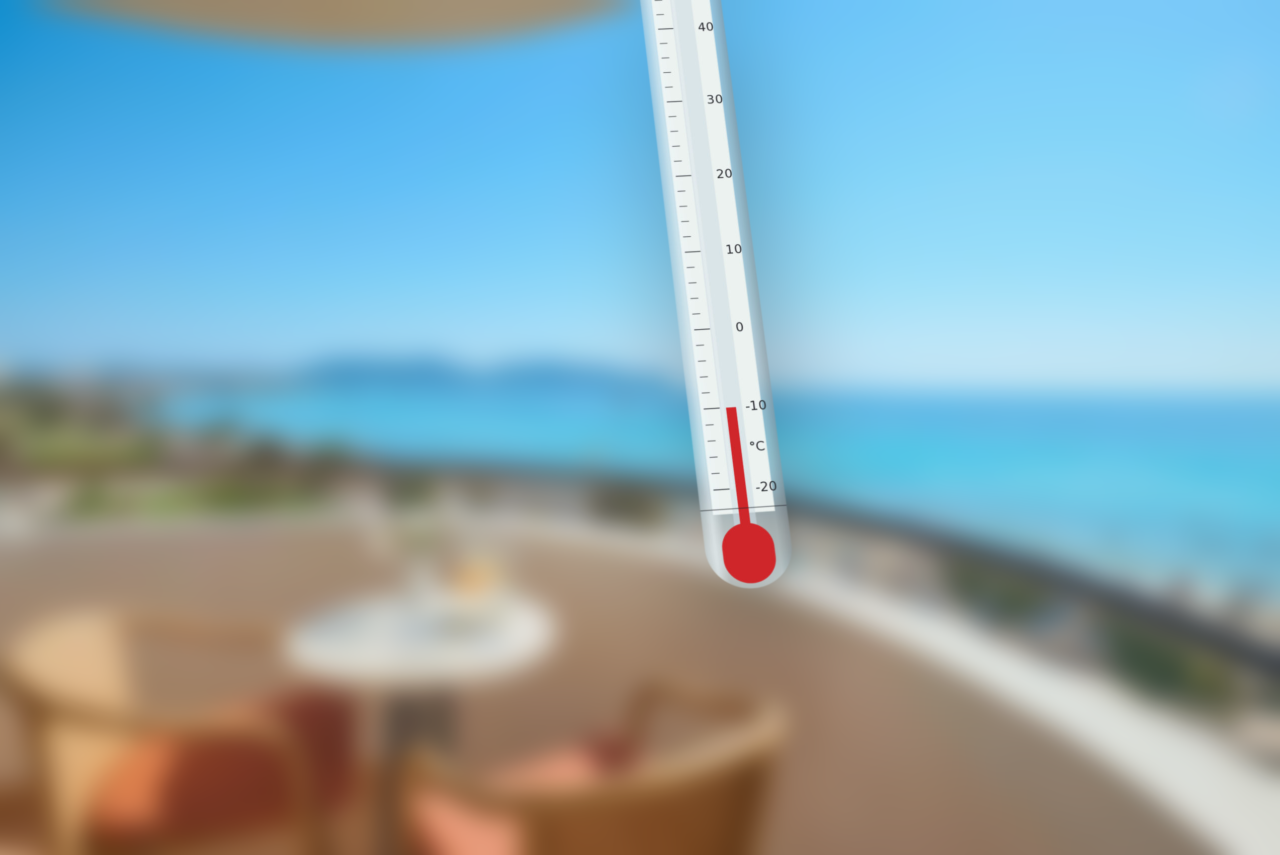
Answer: -10; °C
